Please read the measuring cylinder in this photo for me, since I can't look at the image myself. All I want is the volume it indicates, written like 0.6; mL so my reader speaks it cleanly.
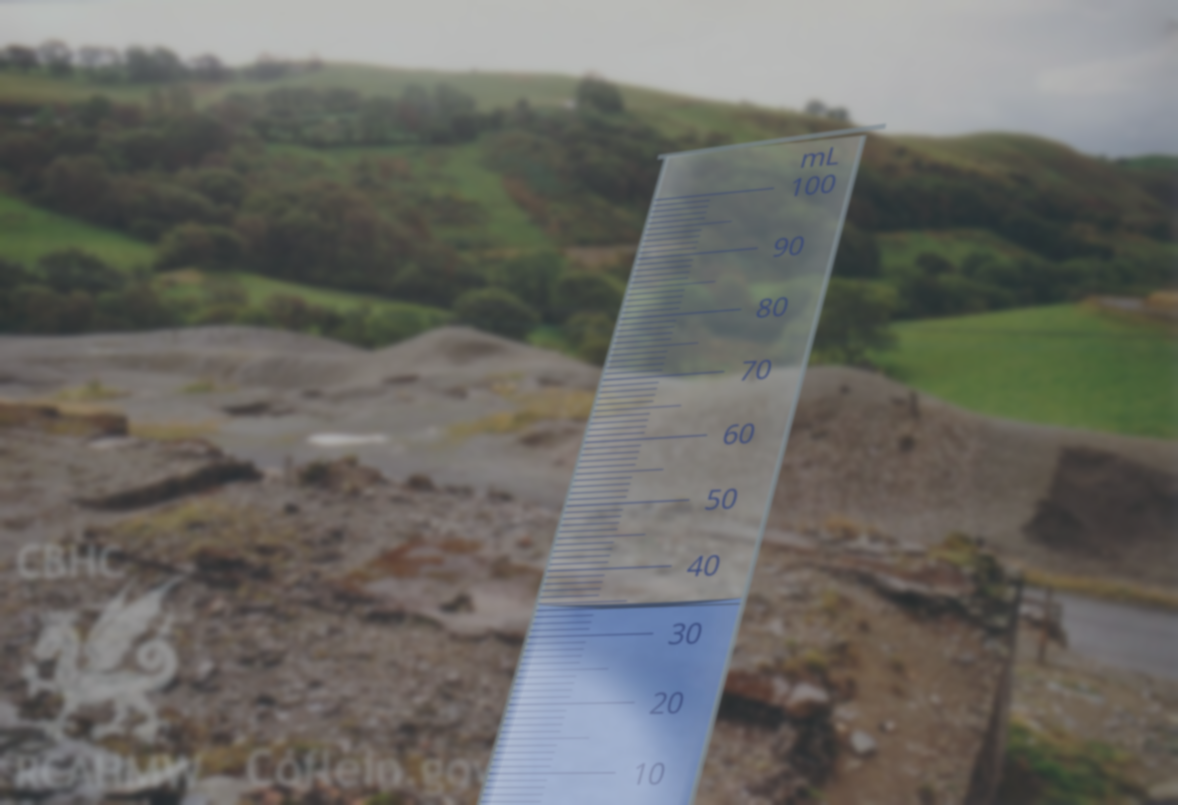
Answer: 34; mL
